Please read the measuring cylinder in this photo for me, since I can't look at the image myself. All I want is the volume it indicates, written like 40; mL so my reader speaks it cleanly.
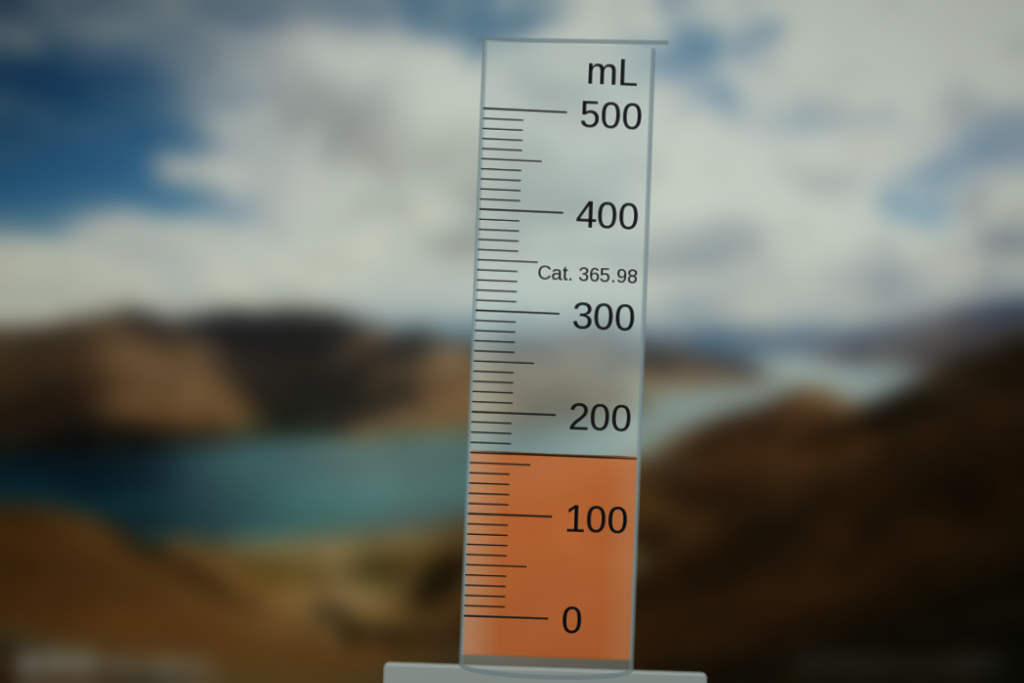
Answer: 160; mL
